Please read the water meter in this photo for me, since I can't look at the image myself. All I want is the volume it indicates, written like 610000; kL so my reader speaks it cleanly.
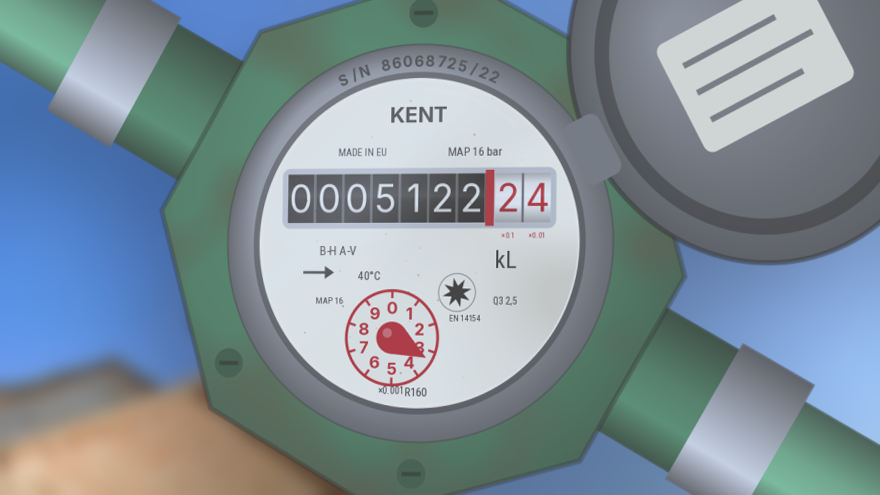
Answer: 5122.243; kL
